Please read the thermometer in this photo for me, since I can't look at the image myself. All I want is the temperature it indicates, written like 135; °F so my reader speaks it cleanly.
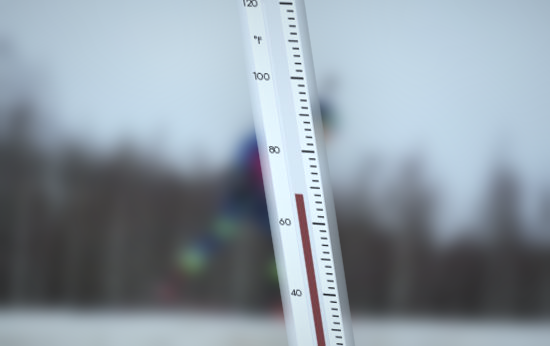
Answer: 68; °F
